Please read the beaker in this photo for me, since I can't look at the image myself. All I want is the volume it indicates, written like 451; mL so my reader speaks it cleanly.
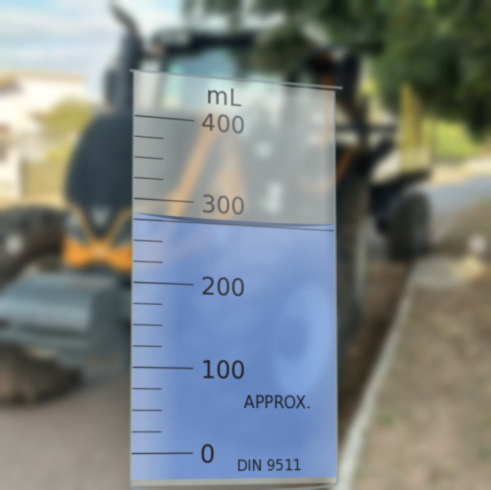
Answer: 275; mL
